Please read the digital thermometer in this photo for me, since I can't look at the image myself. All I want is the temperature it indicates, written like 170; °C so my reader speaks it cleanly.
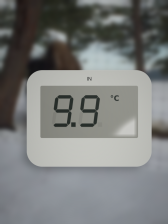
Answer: 9.9; °C
